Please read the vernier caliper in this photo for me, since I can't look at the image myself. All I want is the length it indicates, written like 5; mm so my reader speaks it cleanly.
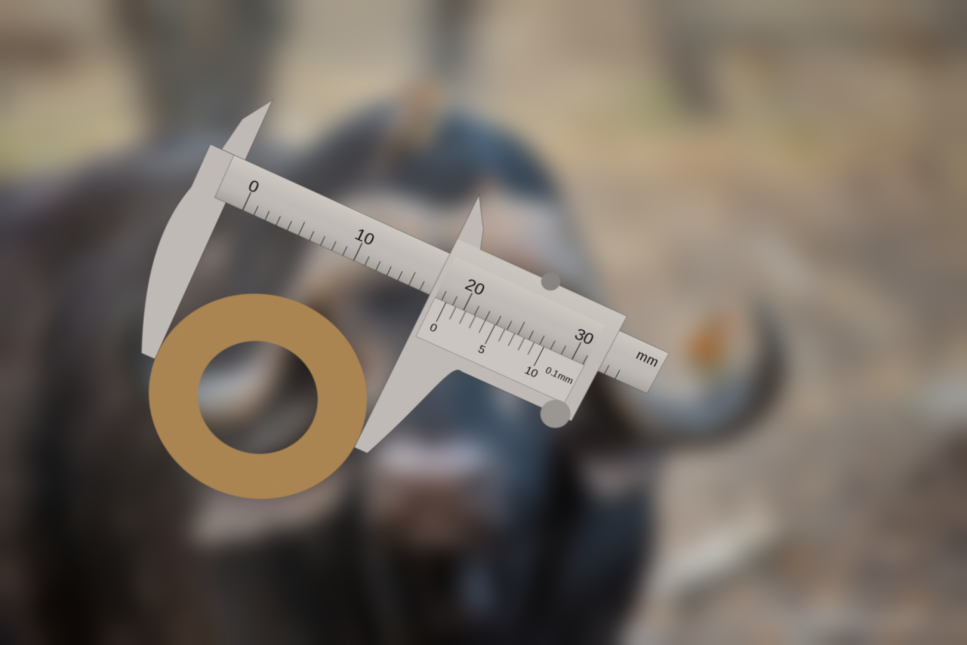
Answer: 18.4; mm
